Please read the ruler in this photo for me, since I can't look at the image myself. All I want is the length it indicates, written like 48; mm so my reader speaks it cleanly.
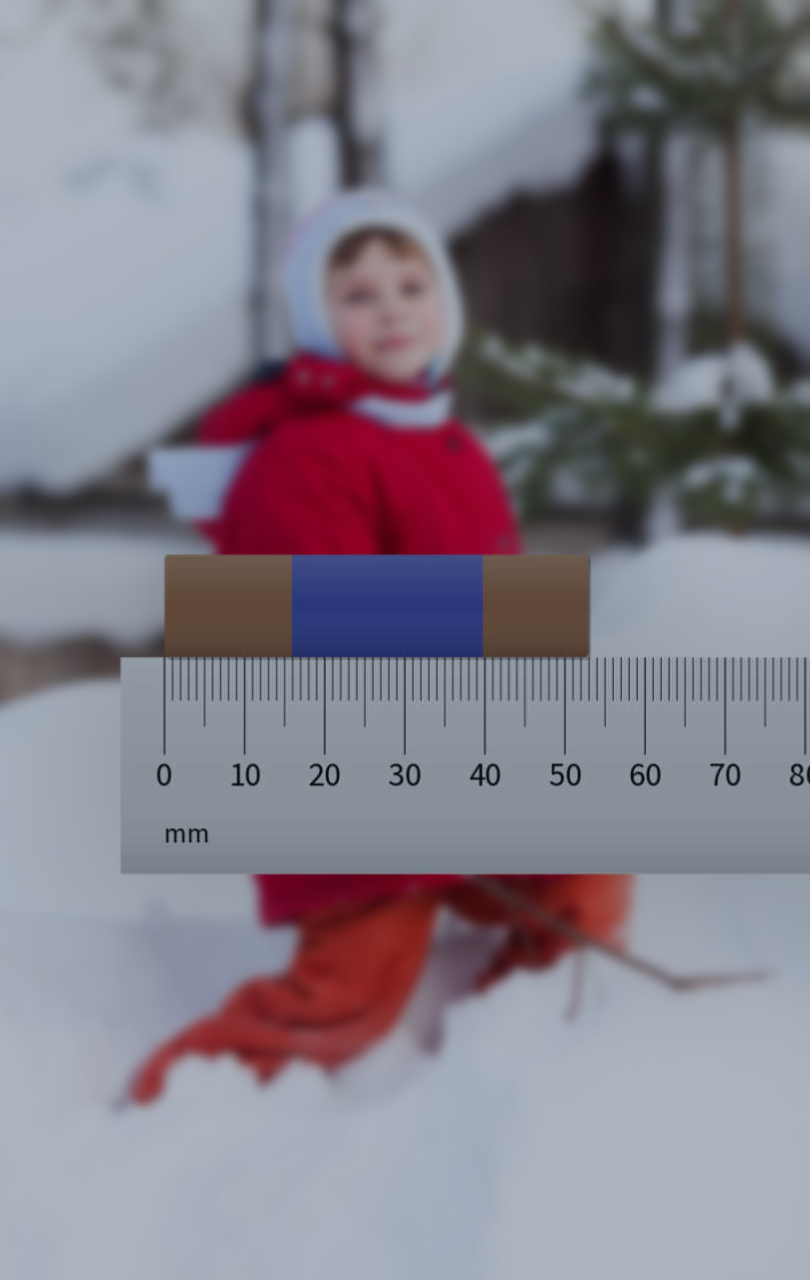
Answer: 53; mm
